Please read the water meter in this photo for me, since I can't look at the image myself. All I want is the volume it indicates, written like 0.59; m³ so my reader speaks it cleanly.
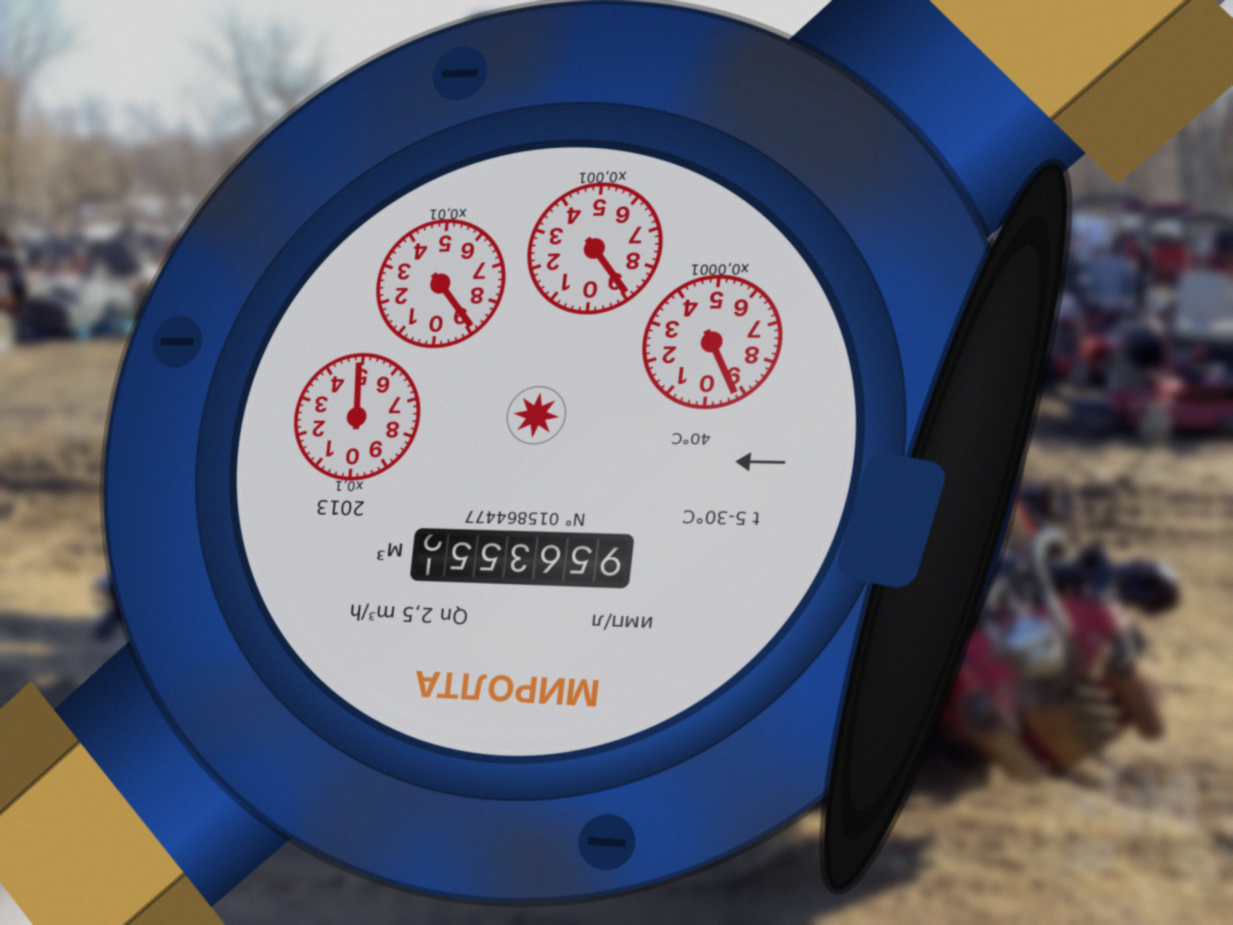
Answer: 9563551.4889; m³
